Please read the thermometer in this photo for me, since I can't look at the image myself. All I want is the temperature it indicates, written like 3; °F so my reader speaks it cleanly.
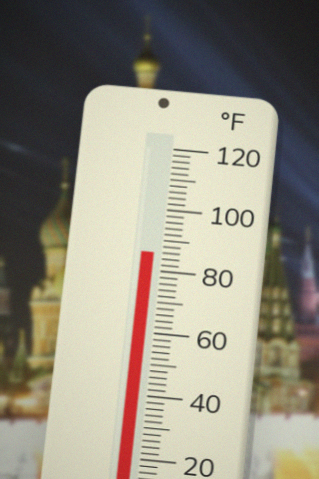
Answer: 86; °F
